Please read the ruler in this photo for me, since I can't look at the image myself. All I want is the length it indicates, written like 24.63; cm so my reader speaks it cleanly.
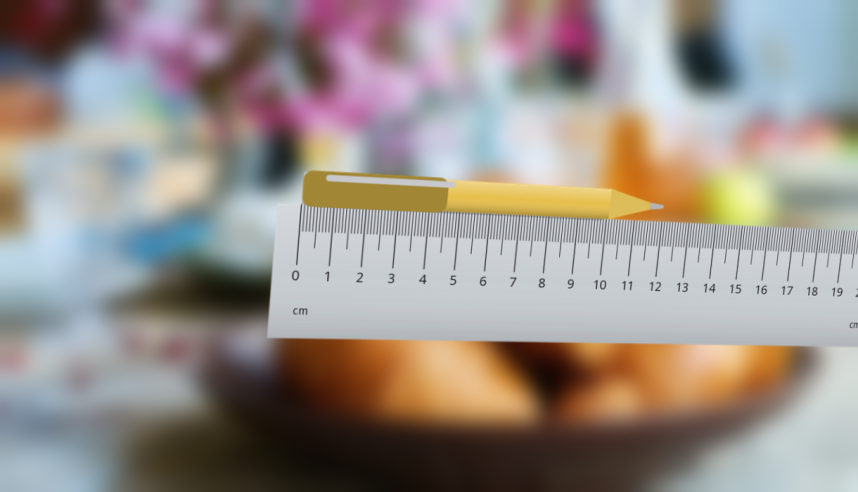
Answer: 12; cm
